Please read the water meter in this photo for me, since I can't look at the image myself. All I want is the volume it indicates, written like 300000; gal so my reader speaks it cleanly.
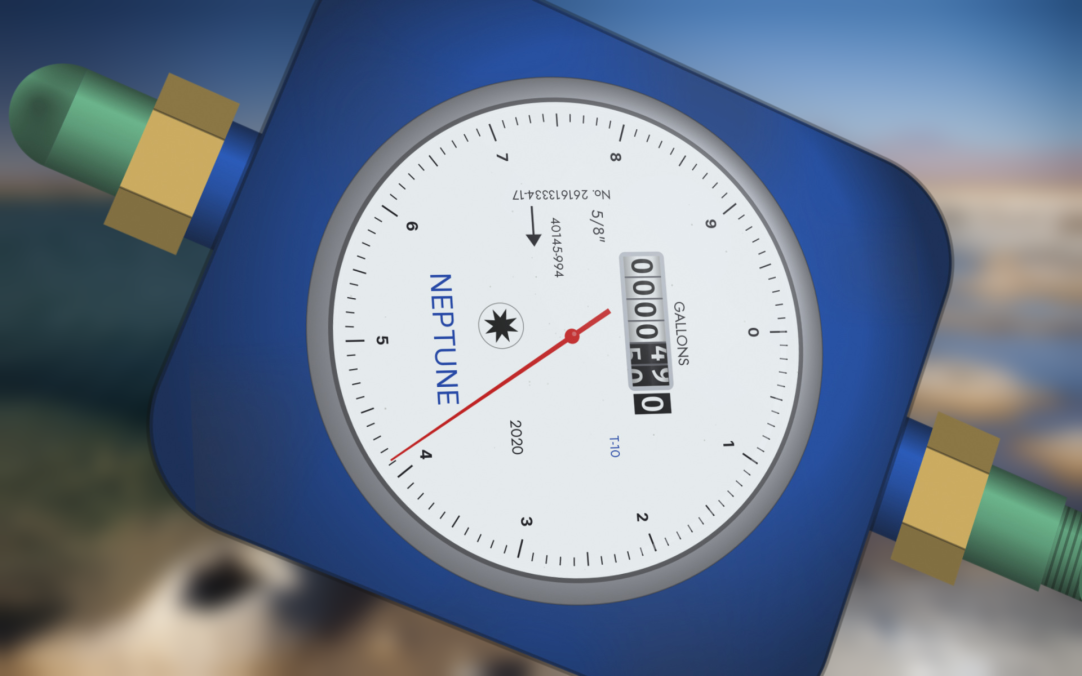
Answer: 494.1; gal
